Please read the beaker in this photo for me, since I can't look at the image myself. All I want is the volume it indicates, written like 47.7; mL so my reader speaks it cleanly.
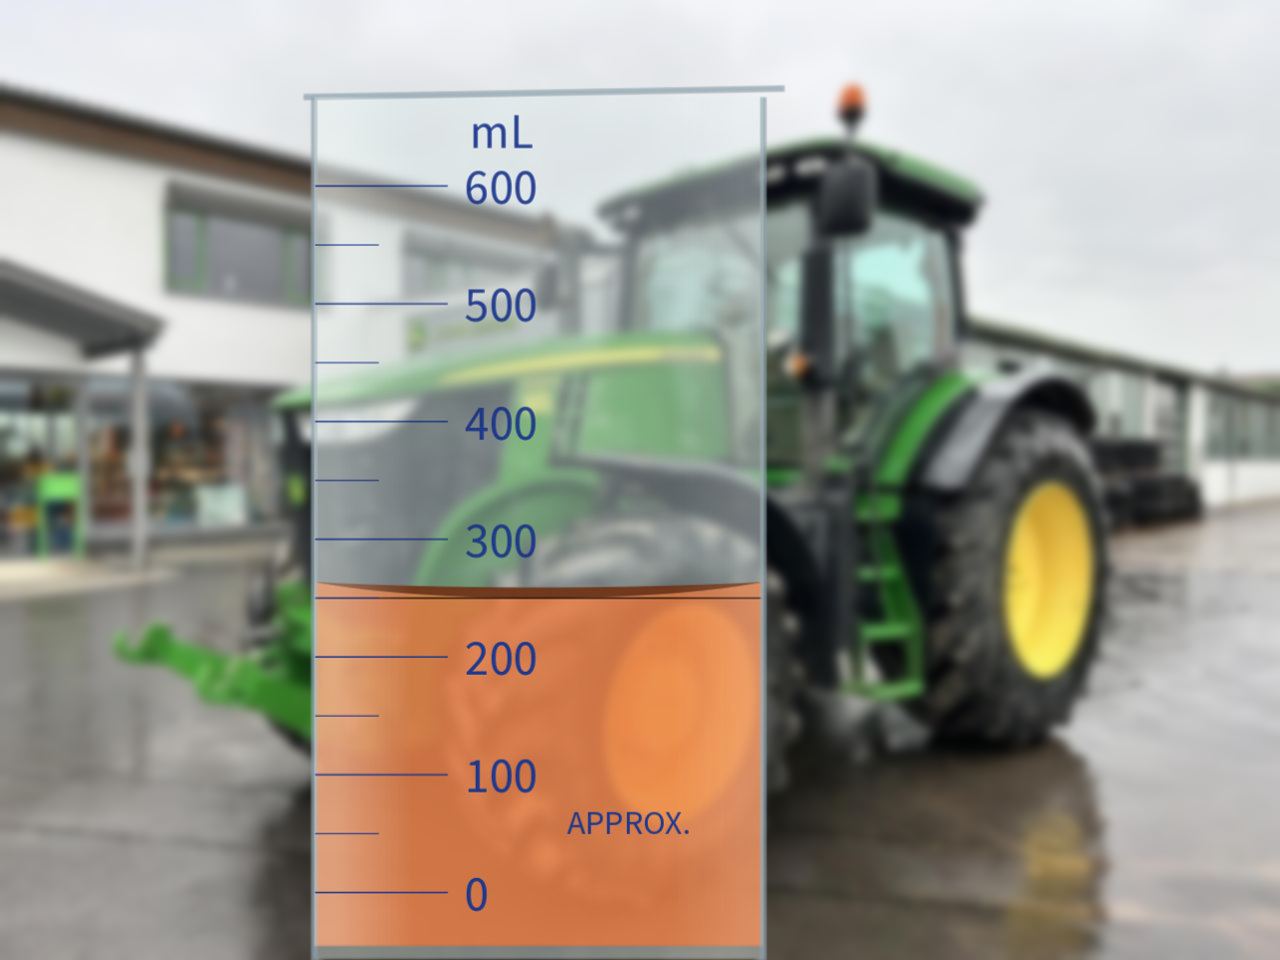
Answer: 250; mL
